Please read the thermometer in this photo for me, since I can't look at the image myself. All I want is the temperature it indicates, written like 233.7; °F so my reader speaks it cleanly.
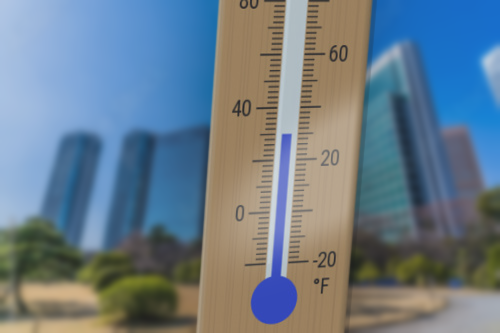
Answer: 30; °F
